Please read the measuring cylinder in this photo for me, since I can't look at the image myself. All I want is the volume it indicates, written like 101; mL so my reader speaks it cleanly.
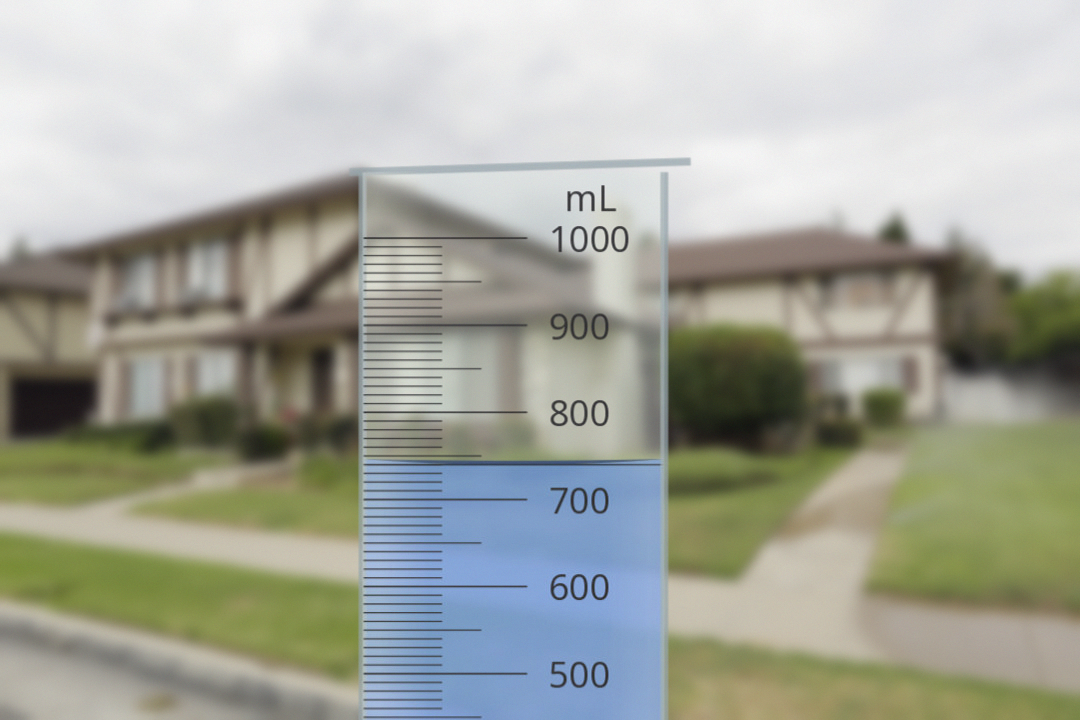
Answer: 740; mL
